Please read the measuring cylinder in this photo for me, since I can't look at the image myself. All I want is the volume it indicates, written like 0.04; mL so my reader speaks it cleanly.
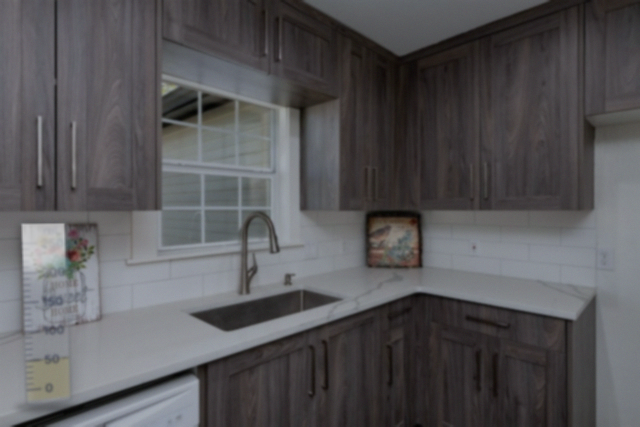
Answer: 50; mL
